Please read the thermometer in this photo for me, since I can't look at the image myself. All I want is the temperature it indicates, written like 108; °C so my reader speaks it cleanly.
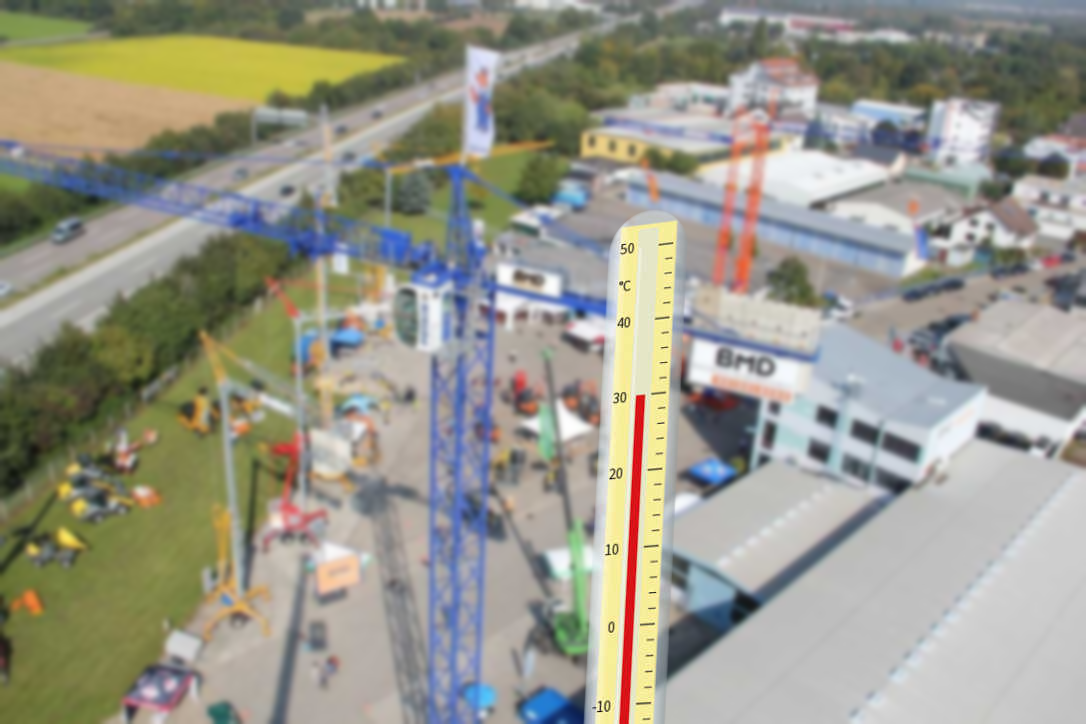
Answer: 30; °C
